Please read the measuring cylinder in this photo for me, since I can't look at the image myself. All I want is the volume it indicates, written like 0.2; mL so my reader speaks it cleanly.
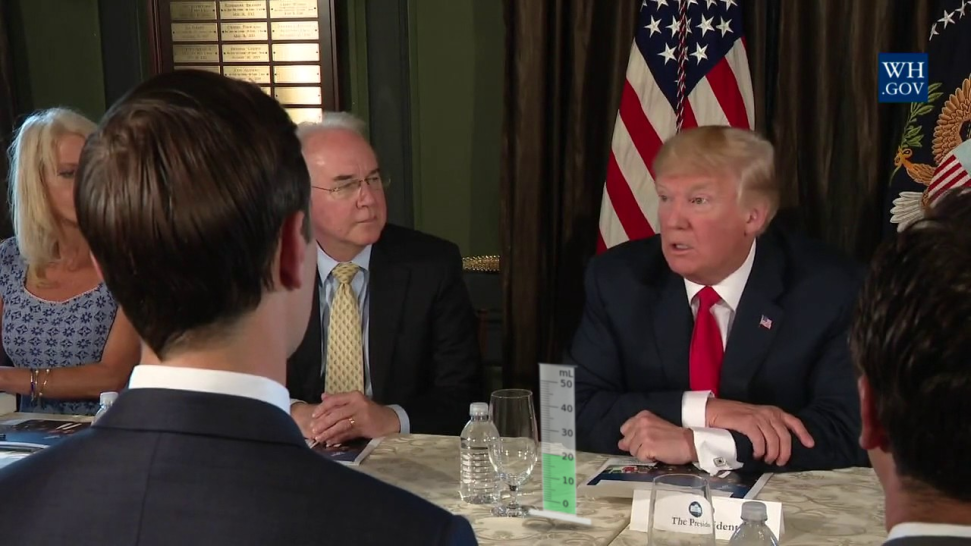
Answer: 20; mL
